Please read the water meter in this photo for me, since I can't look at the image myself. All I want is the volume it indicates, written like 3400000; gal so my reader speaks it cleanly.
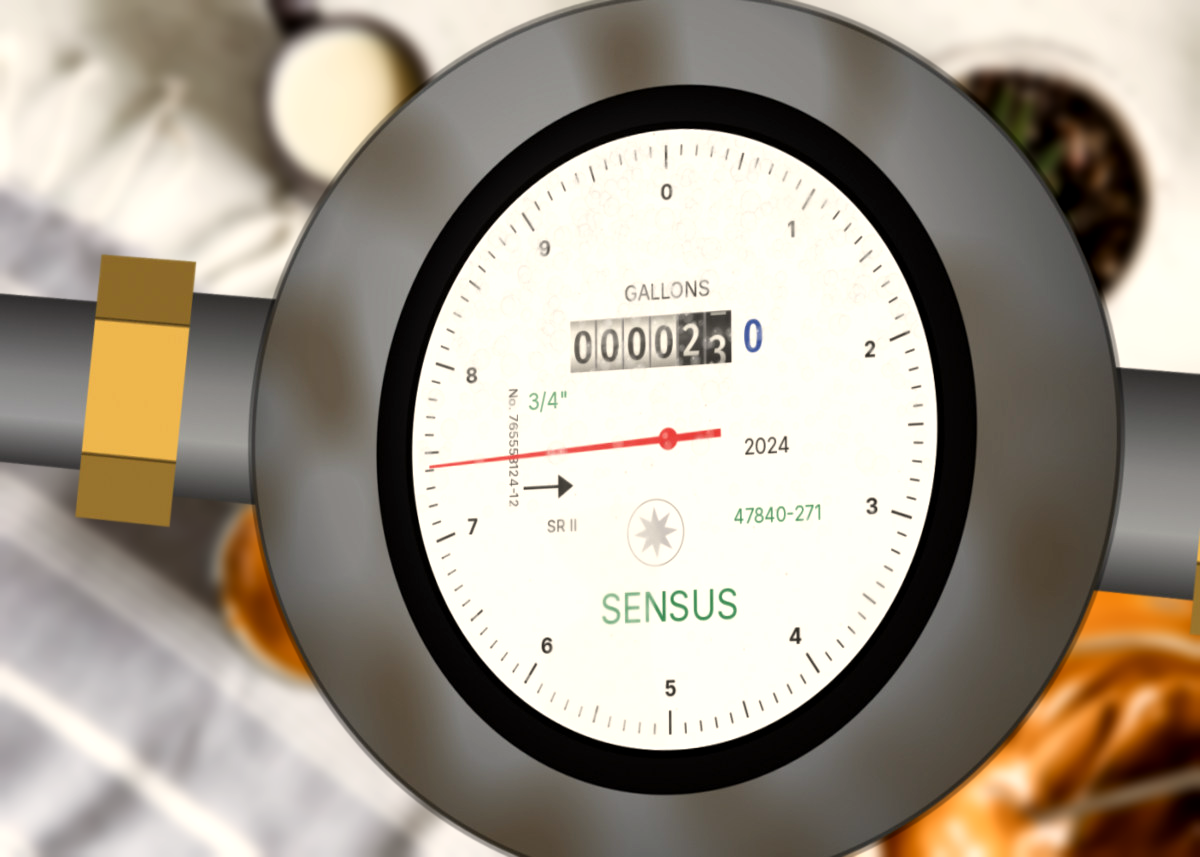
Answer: 227.4; gal
